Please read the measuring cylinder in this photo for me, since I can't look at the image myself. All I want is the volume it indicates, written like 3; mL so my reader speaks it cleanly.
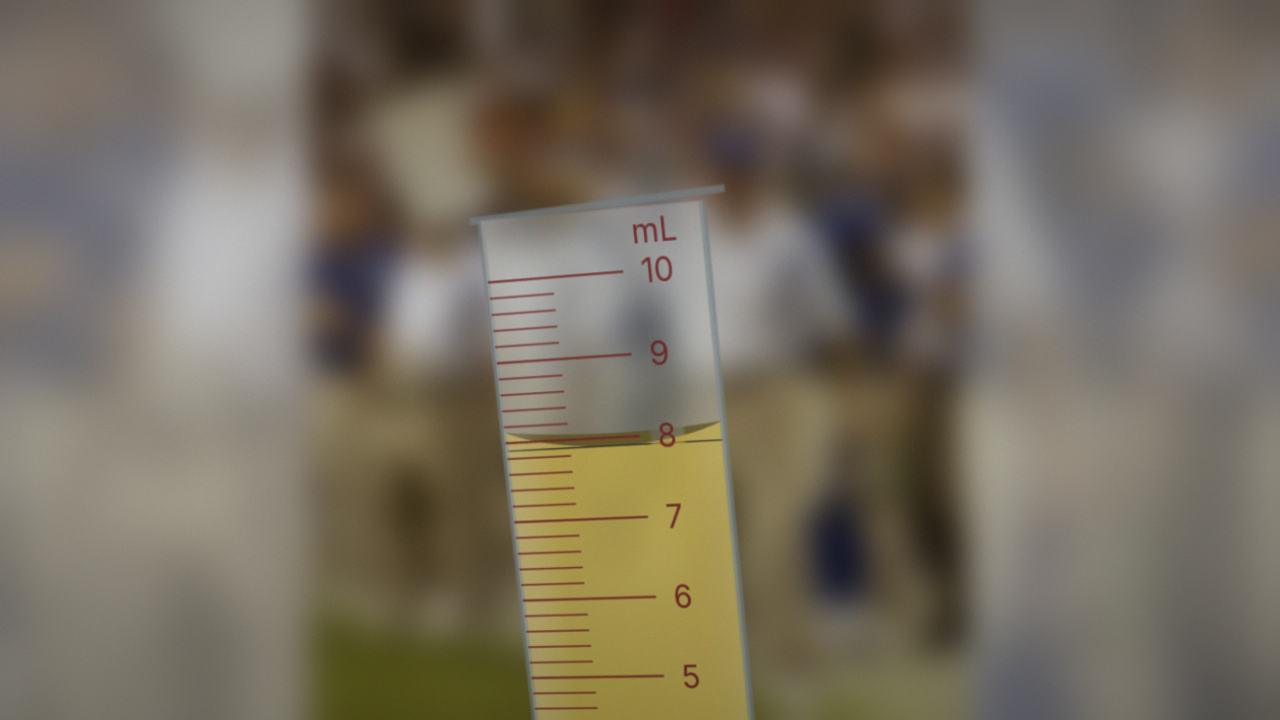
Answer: 7.9; mL
